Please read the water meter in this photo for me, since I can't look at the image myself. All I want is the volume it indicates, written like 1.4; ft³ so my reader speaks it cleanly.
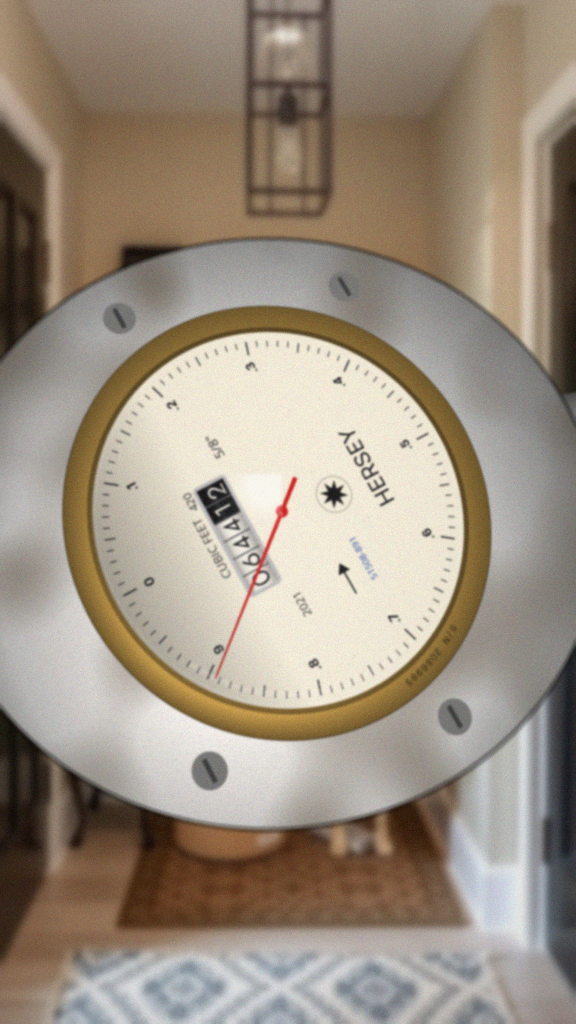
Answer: 64411.89; ft³
